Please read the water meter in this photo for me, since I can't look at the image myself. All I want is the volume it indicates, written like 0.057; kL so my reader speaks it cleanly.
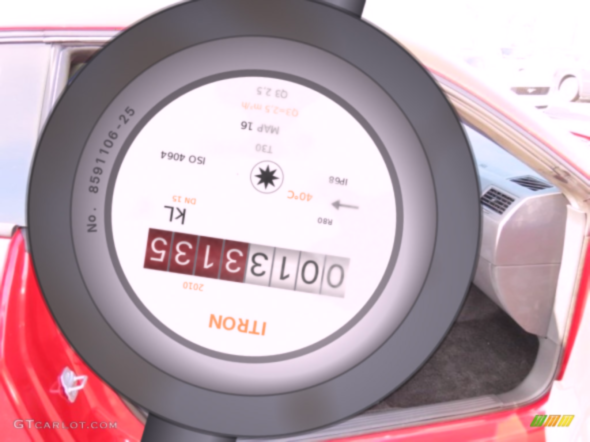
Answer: 13.3135; kL
